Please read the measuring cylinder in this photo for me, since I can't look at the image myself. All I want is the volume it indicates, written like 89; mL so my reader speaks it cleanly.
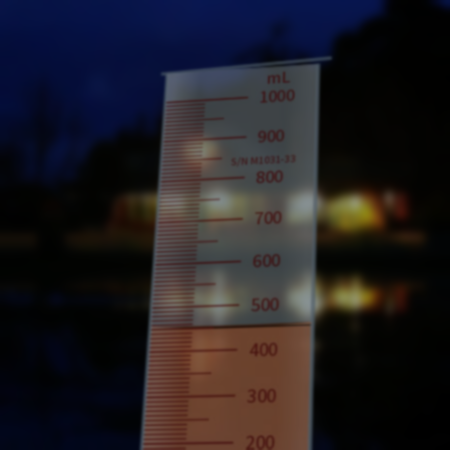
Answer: 450; mL
